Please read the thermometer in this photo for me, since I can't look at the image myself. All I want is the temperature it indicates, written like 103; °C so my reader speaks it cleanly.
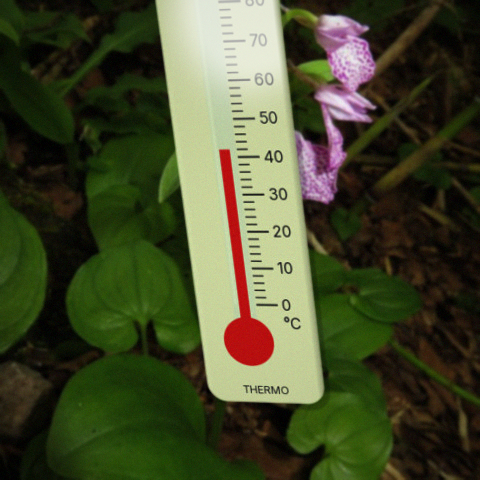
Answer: 42; °C
